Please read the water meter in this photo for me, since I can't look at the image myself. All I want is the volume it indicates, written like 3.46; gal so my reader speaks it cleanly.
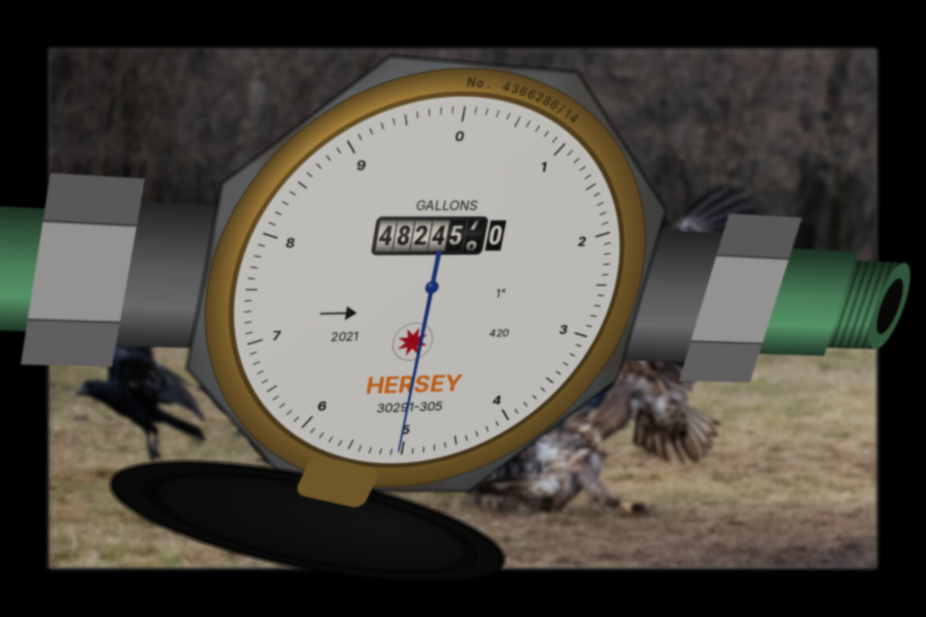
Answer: 4824575.0; gal
